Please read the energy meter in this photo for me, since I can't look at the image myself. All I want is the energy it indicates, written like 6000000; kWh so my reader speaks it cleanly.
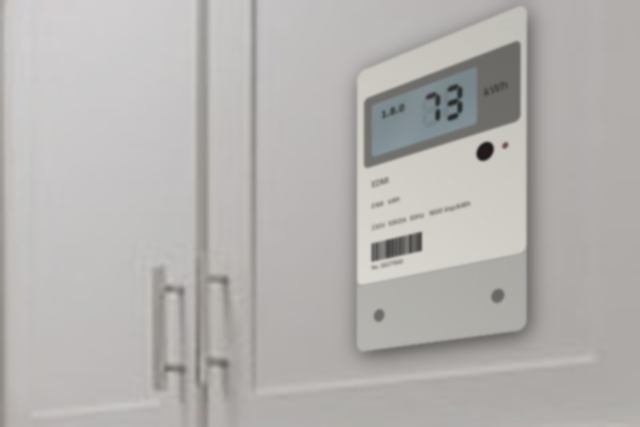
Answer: 73; kWh
